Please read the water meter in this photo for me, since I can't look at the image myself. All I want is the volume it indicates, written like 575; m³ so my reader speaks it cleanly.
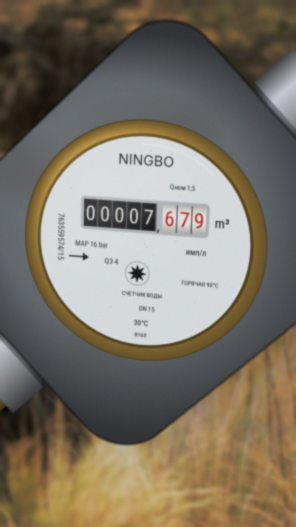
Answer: 7.679; m³
